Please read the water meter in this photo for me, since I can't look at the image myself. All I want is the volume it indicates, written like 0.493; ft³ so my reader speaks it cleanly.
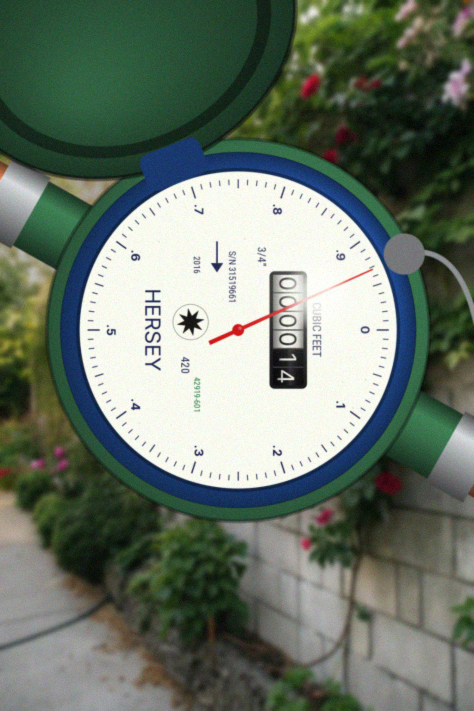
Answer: 13.93; ft³
